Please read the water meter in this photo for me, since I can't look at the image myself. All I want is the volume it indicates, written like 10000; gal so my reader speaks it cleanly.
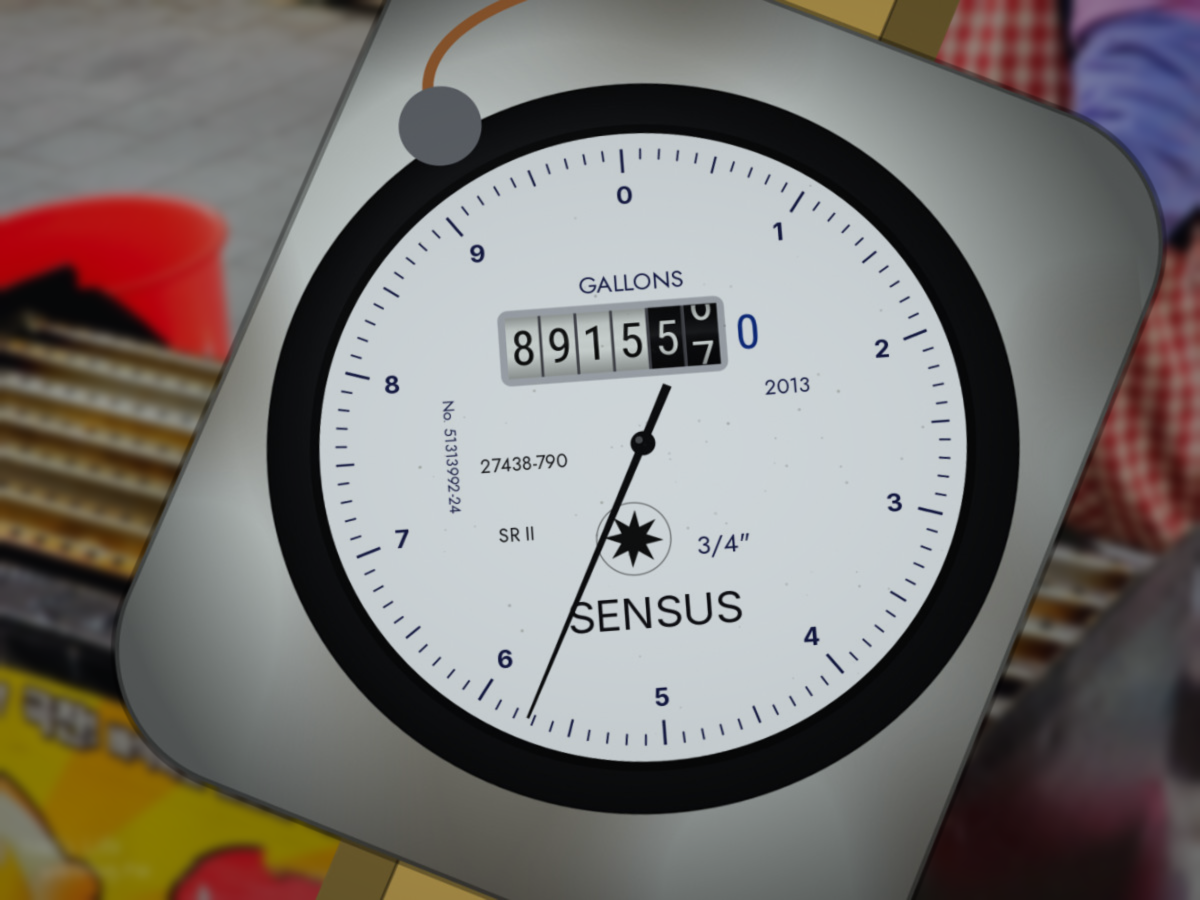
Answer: 8915565.7; gal
